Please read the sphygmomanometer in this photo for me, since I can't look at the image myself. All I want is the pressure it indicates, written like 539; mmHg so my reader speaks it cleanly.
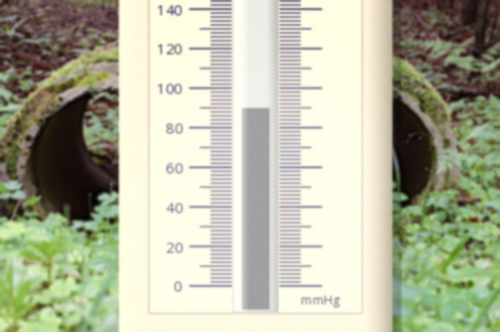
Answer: 90; mmHg
